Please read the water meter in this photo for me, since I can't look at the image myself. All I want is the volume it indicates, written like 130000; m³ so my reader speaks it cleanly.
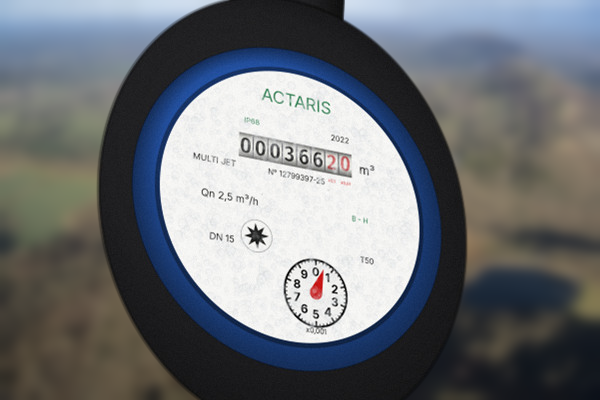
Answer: 366.200; m³
